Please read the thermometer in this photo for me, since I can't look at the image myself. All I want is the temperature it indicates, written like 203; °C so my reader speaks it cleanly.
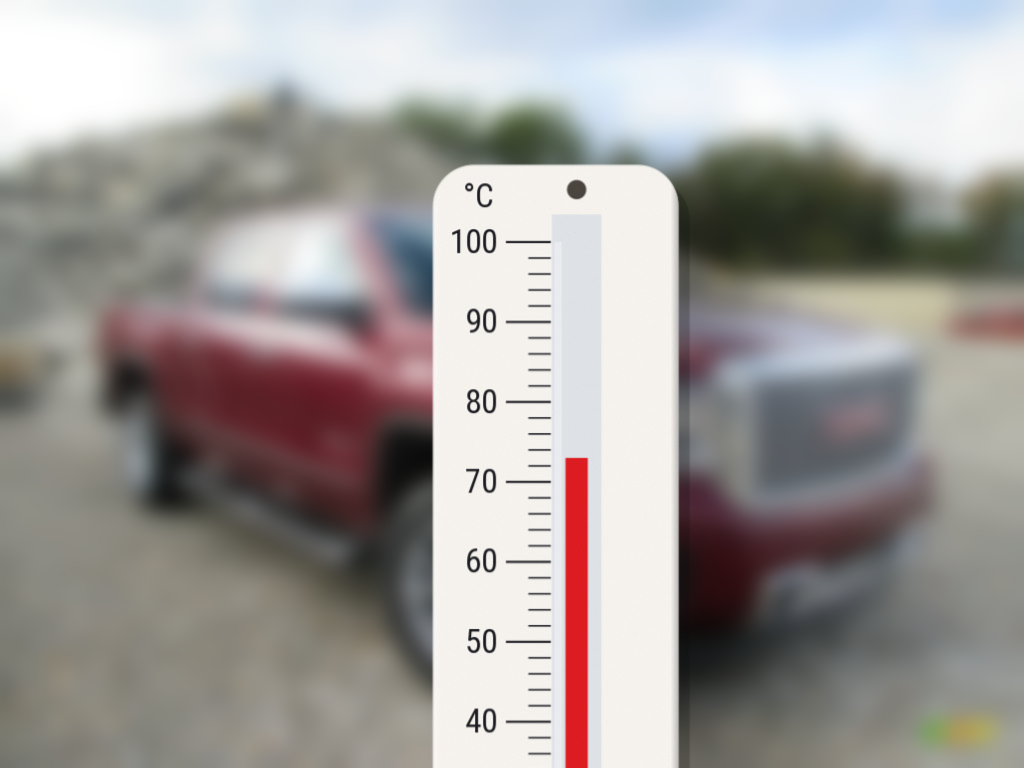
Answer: 73; °C
